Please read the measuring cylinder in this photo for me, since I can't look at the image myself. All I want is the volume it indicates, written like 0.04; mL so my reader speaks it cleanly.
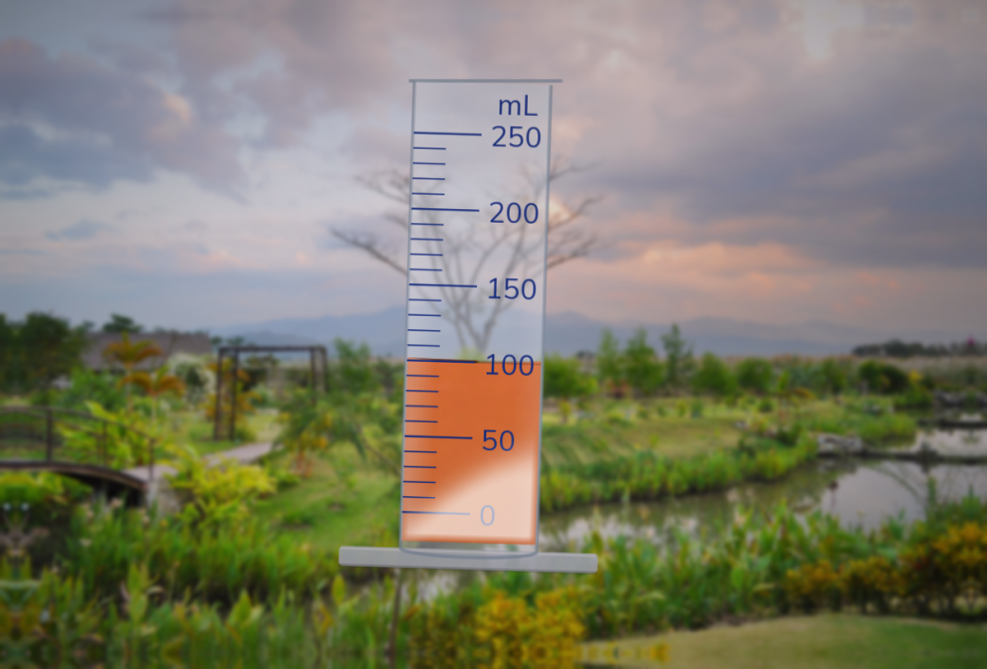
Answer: 100; mL
